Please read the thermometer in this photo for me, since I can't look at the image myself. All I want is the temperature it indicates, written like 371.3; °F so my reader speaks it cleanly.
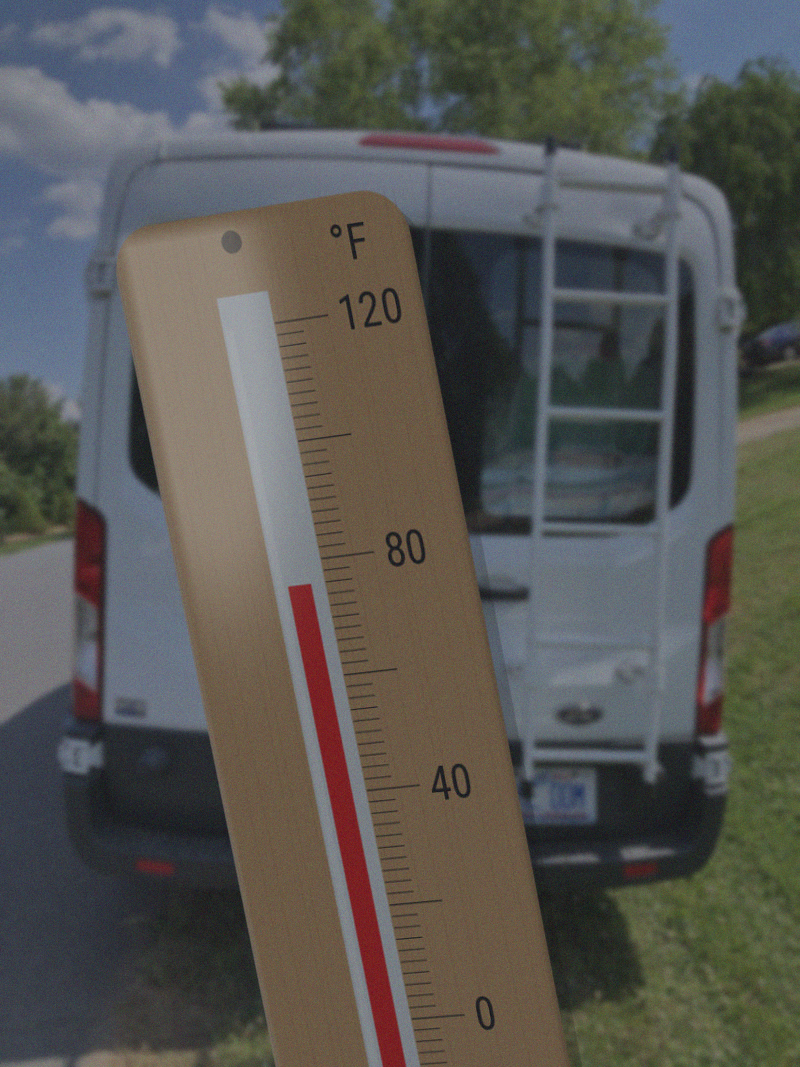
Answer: 76; °F
